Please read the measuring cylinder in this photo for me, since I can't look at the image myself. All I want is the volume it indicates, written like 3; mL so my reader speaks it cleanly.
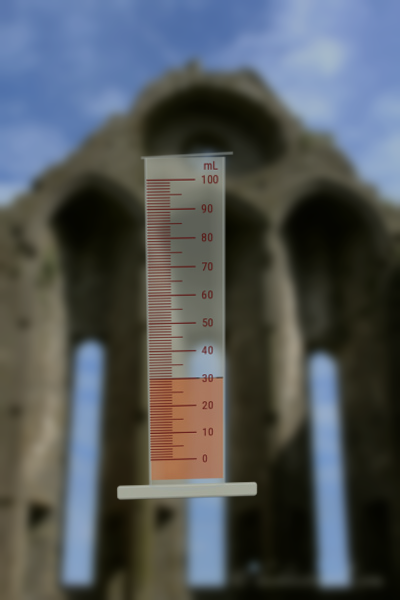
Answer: 30; mL
